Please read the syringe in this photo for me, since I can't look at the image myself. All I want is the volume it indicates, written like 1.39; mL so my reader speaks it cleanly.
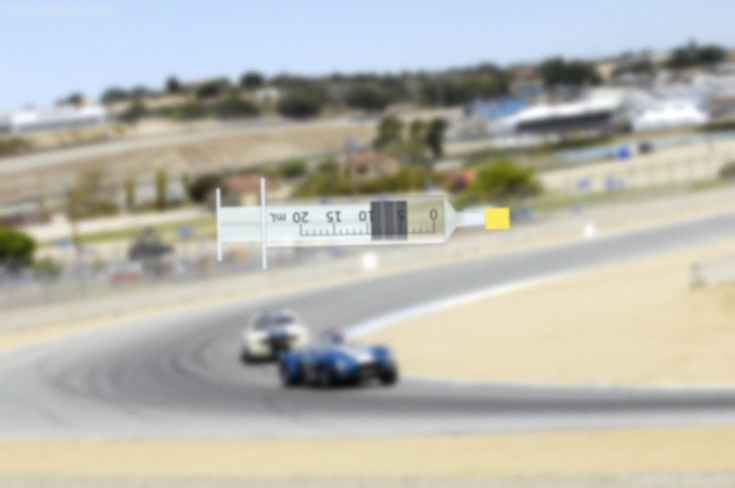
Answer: 4; mL
